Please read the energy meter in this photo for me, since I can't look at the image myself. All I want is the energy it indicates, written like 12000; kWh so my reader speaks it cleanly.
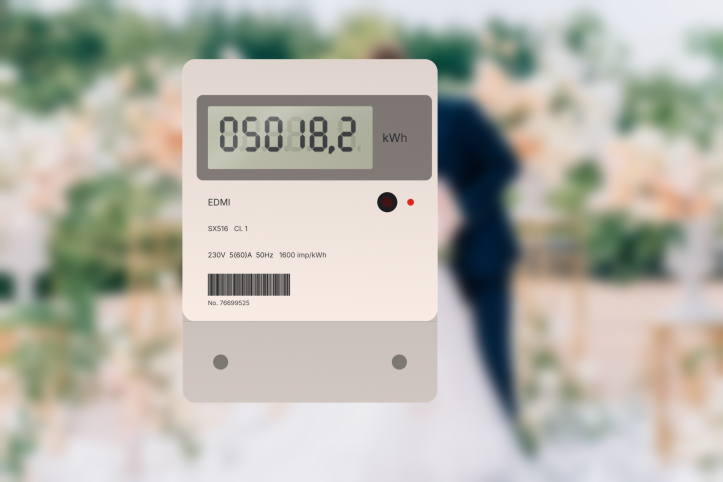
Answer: 5018.2; kWh
